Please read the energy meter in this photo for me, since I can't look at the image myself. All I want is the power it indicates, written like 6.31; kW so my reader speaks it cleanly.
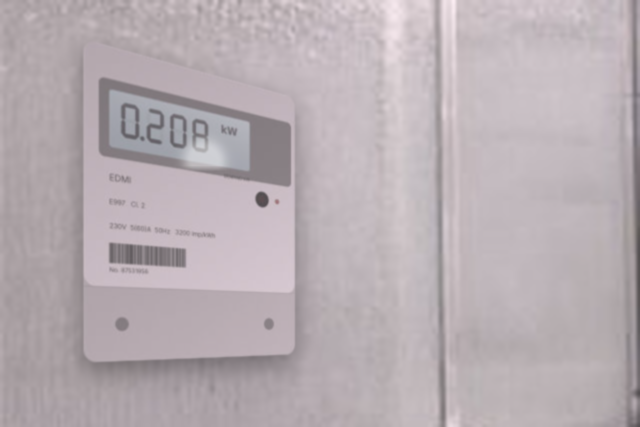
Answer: 0.208; kW
